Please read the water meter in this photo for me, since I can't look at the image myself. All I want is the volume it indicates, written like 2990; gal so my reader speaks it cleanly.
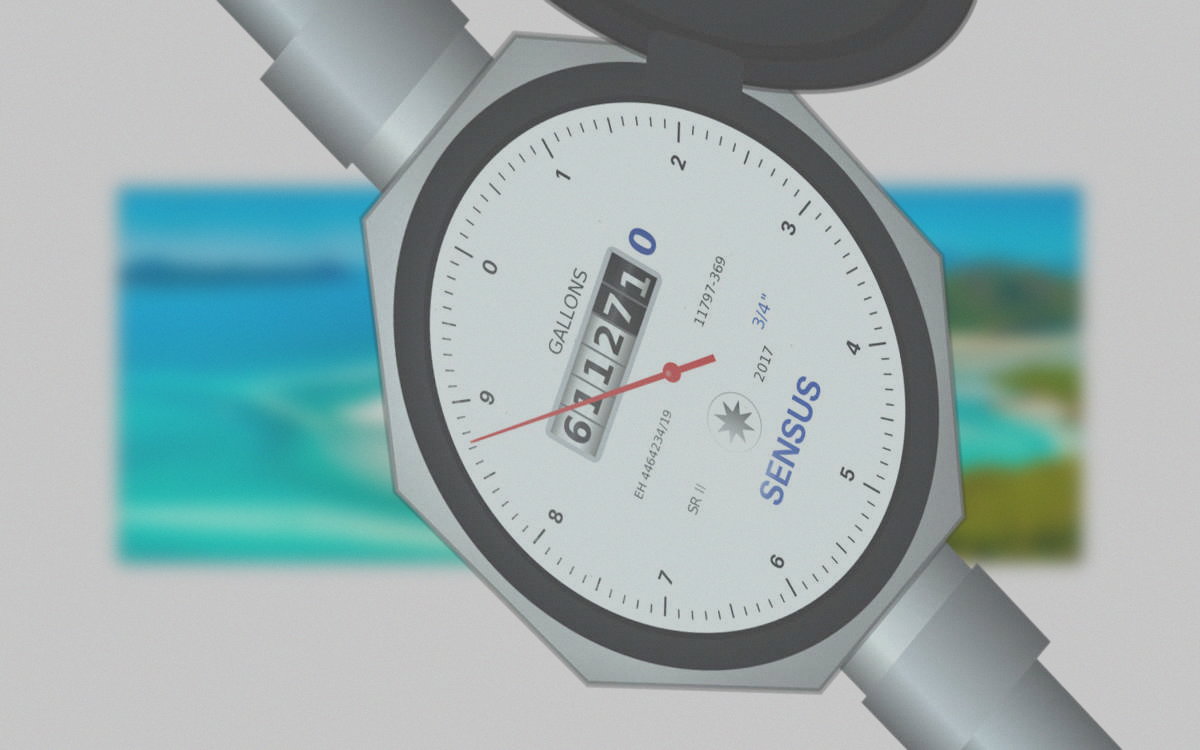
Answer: 6112708.7; gal
